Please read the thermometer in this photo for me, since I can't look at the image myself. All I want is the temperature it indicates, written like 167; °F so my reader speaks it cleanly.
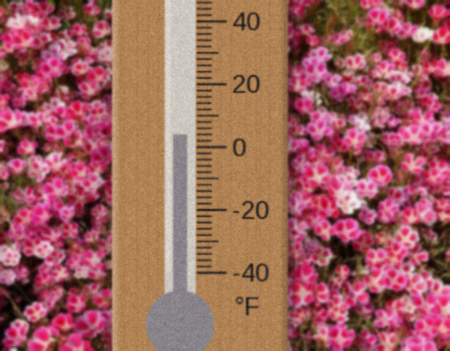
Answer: 4; °F
